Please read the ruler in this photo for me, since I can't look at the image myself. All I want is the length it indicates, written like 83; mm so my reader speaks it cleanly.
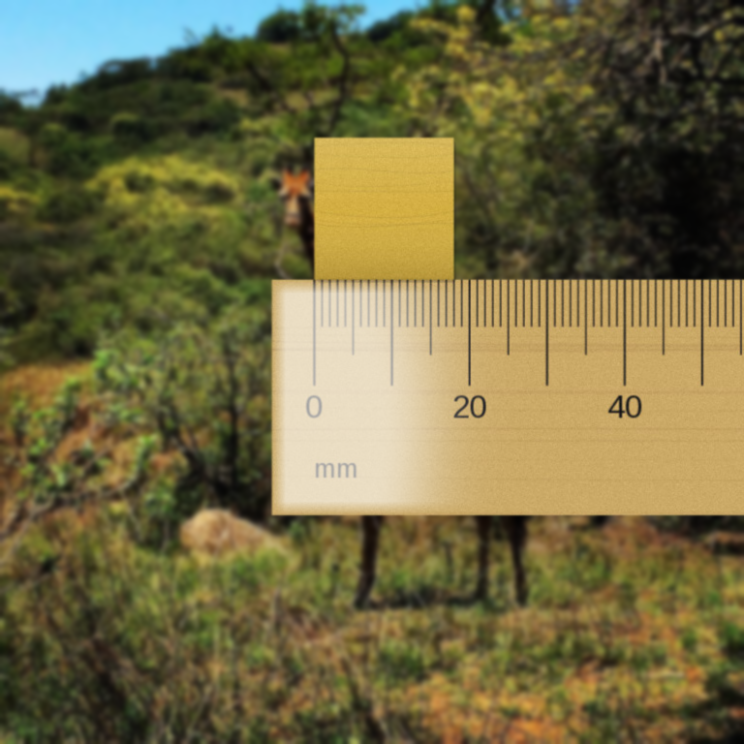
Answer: 18; mm
